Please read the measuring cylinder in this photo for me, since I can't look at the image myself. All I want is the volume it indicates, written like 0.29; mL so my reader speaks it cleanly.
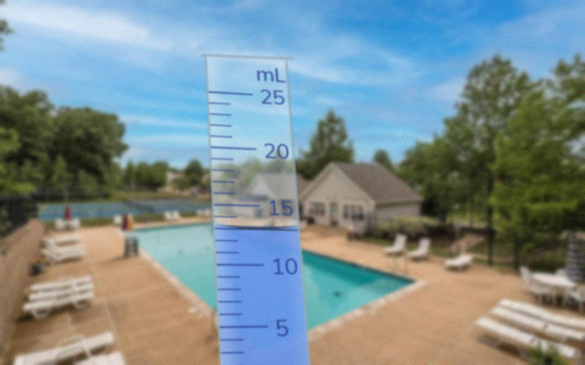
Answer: 13; mL
